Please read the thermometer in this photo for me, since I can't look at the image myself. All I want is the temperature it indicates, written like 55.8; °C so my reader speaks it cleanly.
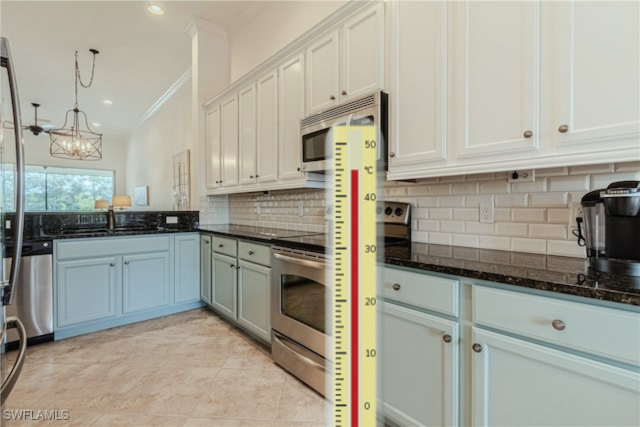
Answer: 45; °C
